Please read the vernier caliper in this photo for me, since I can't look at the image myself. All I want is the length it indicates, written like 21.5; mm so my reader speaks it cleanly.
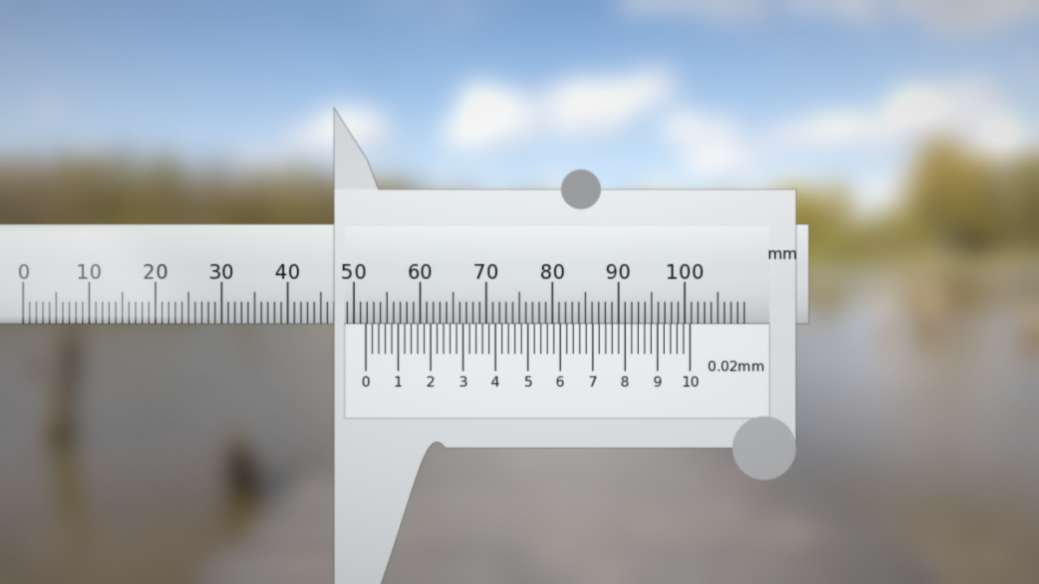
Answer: 51.8; mm
